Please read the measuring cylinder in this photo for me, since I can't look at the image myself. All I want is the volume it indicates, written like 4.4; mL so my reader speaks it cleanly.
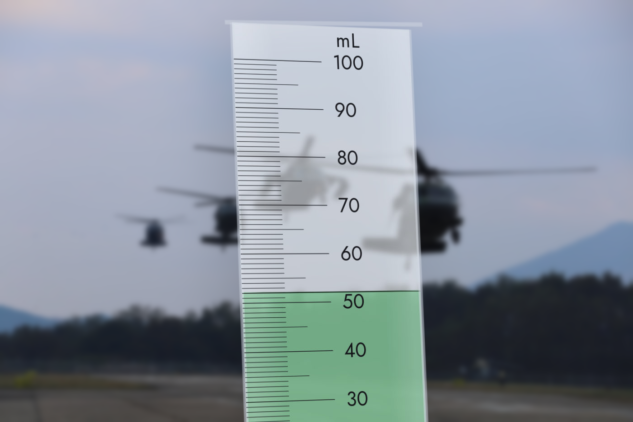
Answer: 52; mL
